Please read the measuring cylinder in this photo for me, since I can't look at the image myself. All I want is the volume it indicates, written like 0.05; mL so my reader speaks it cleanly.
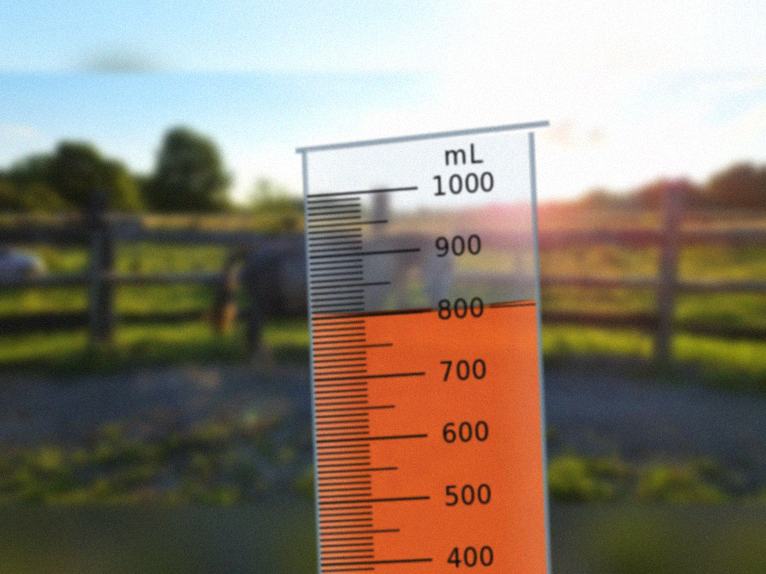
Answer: 800; mL
